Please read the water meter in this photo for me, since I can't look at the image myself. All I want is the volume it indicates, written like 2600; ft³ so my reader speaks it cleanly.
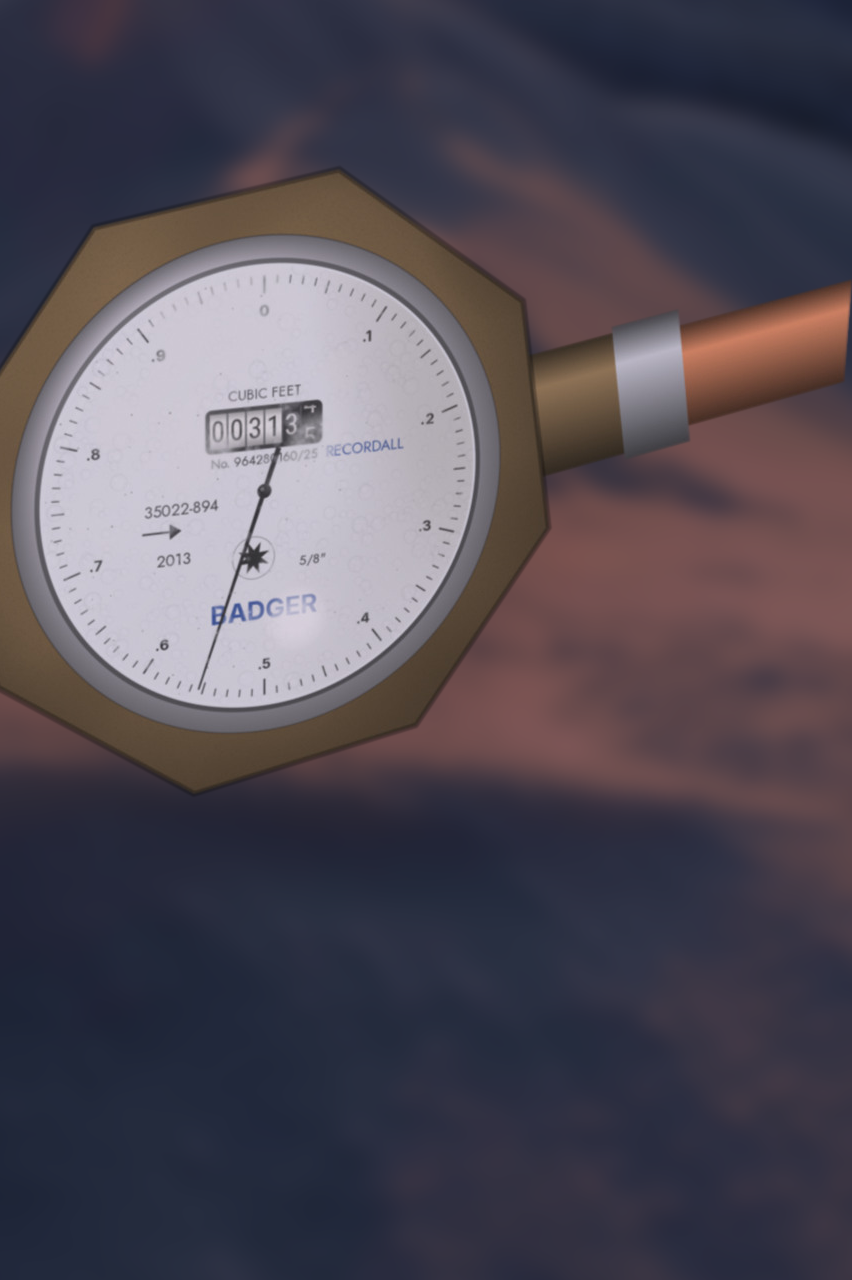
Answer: 3134.55; ft³
